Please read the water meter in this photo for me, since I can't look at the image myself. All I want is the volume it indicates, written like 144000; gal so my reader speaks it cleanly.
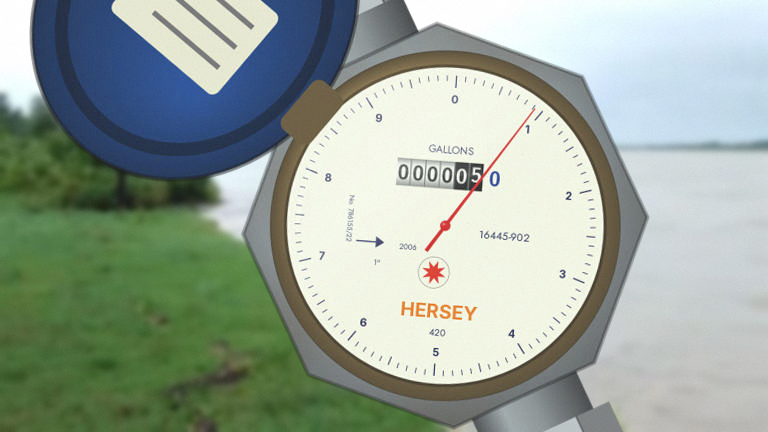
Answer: 50.9; gal
